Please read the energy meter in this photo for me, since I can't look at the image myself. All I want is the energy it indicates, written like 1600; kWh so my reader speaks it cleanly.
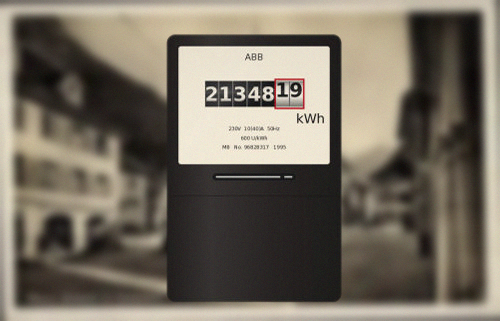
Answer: 21348.19; kWh
